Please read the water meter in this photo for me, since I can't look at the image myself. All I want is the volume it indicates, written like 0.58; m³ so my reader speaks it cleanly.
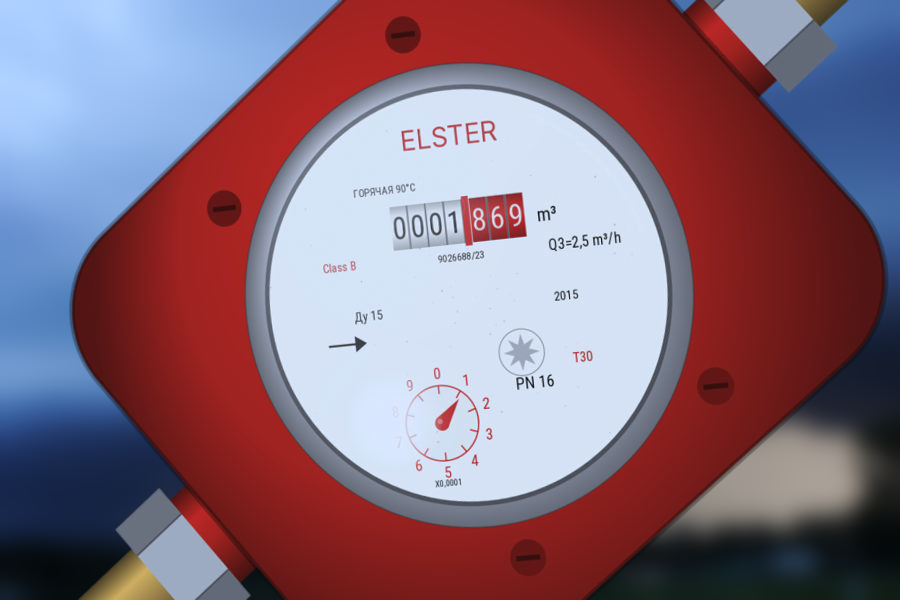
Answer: 1.8691; m³
